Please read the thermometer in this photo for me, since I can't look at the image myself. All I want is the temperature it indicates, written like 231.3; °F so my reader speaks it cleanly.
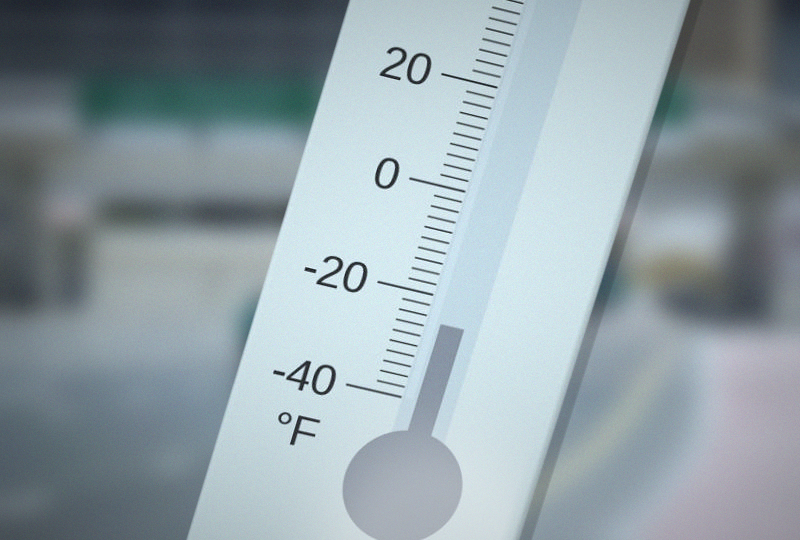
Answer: -25; °F
